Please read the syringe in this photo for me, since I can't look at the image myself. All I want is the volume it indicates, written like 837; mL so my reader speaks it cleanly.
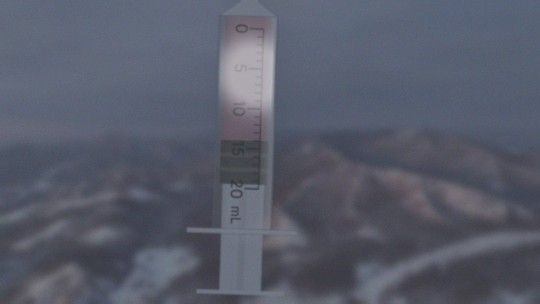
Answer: 14; mL
